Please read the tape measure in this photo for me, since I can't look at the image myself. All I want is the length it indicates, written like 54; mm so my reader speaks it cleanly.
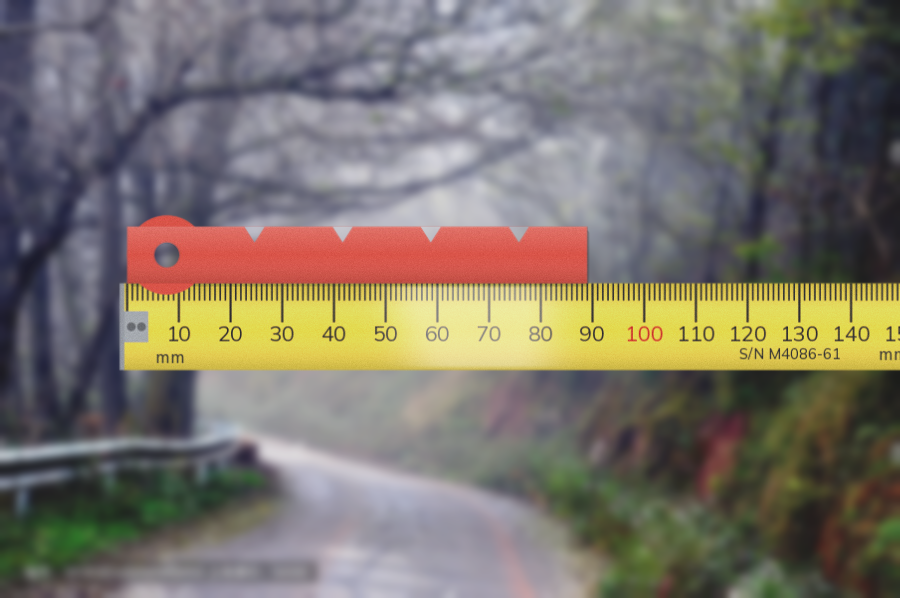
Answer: 89; mm
